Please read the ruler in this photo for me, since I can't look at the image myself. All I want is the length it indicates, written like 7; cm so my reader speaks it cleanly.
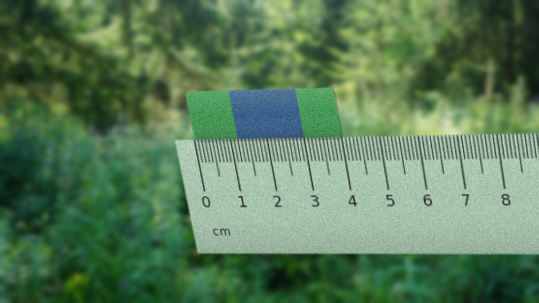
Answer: 4; cm
